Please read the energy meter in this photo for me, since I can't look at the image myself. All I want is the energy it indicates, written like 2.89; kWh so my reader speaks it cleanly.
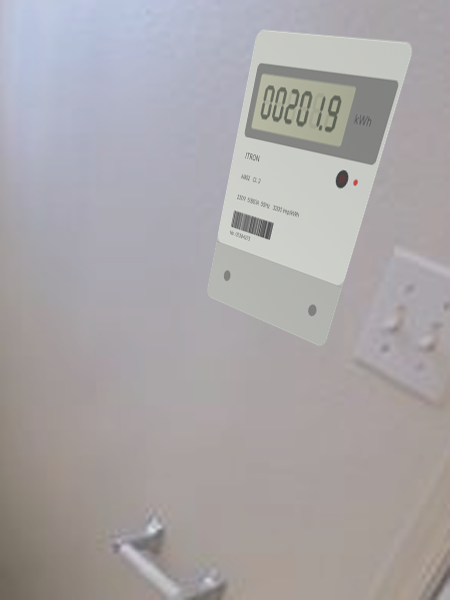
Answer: 201.9; kWh
